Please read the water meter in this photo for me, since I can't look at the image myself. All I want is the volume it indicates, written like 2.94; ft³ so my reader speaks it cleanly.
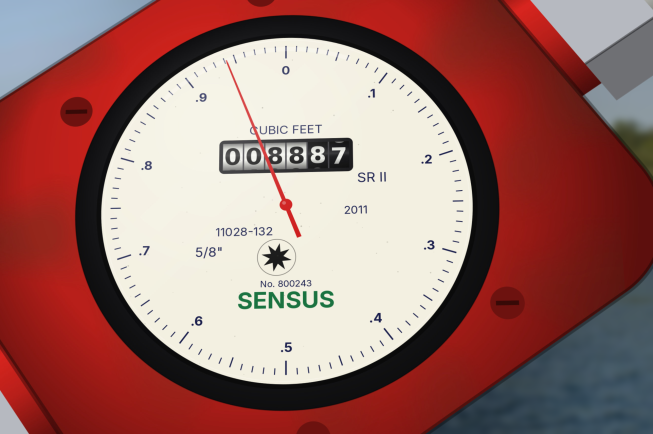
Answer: 8886.94; ft³
